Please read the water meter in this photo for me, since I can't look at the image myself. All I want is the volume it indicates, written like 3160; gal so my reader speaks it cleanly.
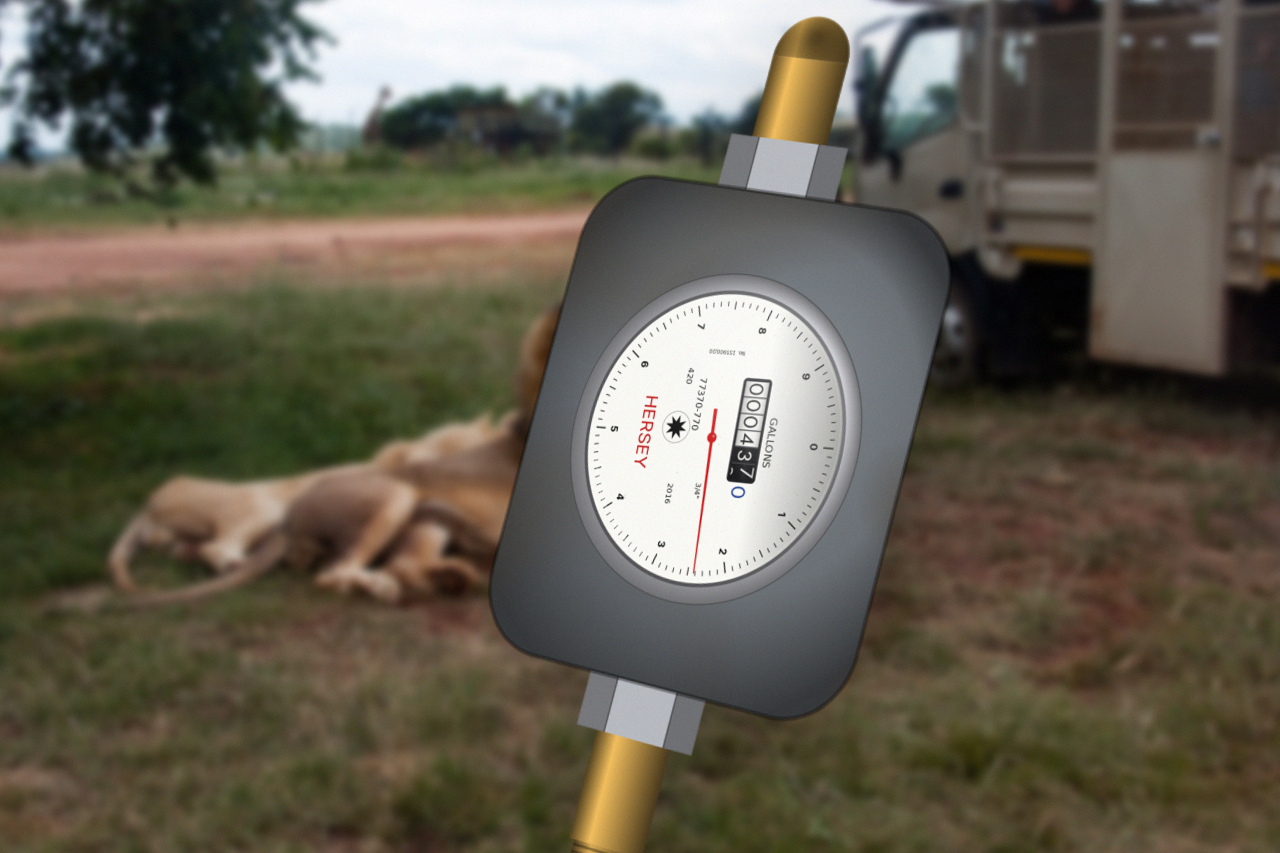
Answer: 4372.4; gal
